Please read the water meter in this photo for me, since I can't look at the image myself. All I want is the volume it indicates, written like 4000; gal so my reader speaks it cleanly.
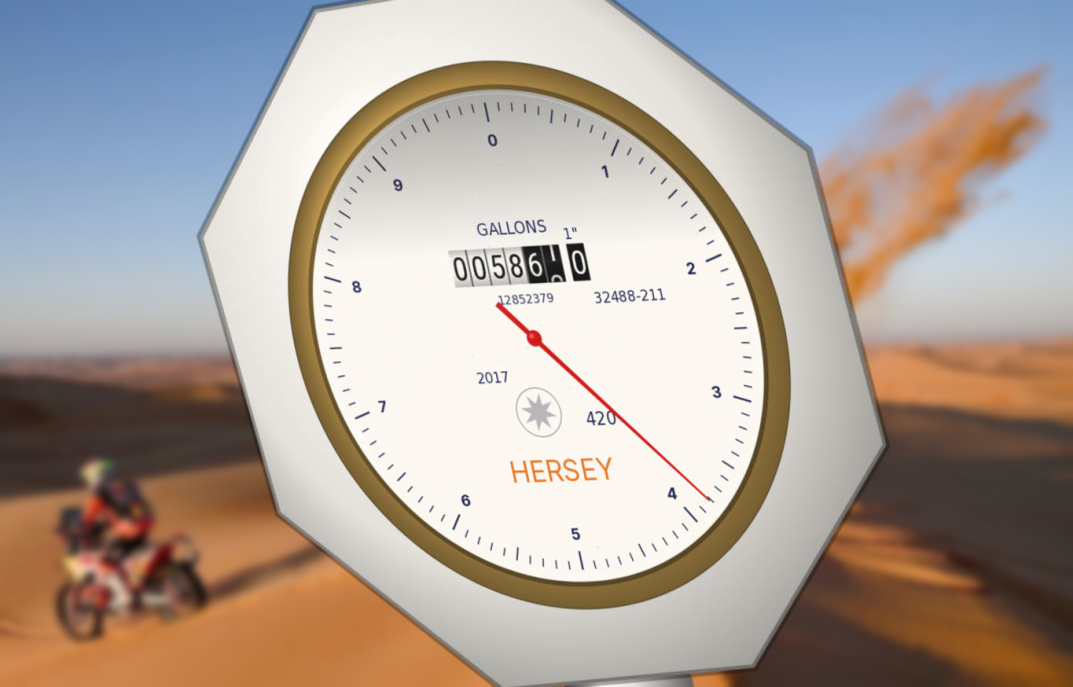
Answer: 58613.8; gal
